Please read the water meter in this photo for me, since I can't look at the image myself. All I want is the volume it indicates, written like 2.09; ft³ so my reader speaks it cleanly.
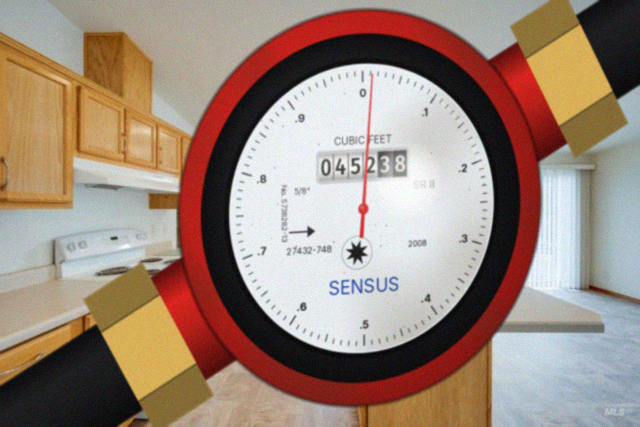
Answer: 45238.01; ft³
